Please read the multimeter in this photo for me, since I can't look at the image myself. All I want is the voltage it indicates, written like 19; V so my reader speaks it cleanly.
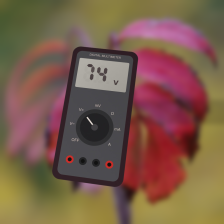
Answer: 74; V
